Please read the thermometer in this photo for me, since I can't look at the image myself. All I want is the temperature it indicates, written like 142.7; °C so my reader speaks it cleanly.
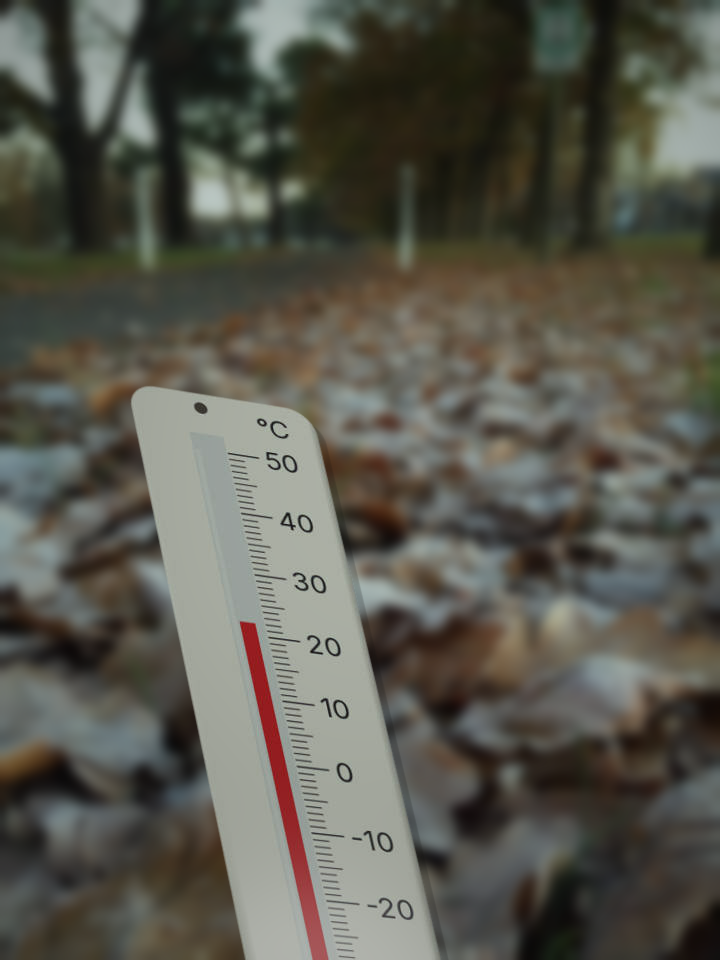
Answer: 22; °C
